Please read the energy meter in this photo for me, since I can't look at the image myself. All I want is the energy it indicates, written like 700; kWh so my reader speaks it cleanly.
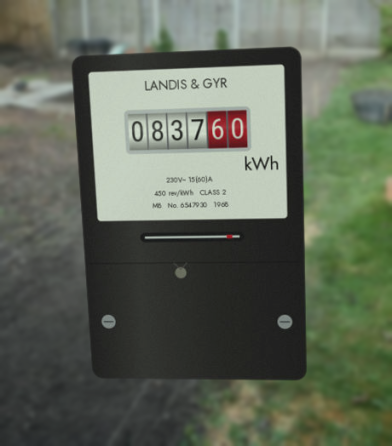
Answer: 837.60; kWh
